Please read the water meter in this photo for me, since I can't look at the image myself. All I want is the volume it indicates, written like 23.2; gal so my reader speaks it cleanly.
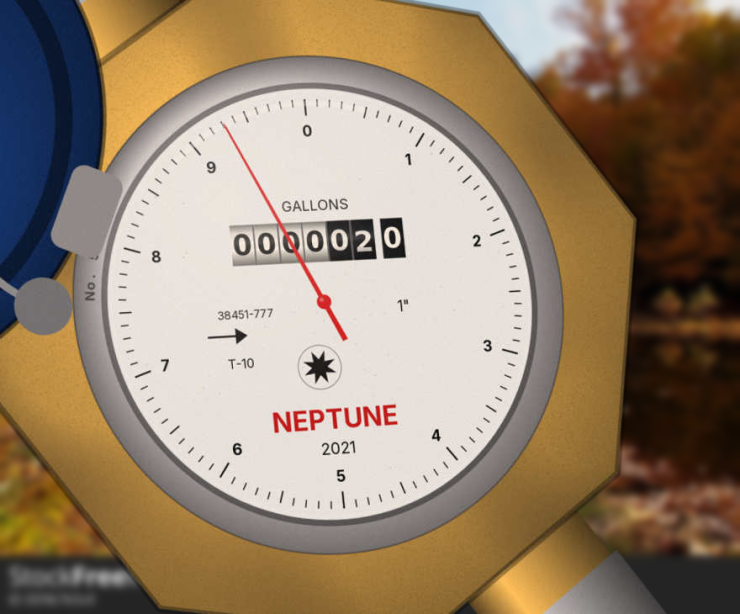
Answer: 19.3; gal
